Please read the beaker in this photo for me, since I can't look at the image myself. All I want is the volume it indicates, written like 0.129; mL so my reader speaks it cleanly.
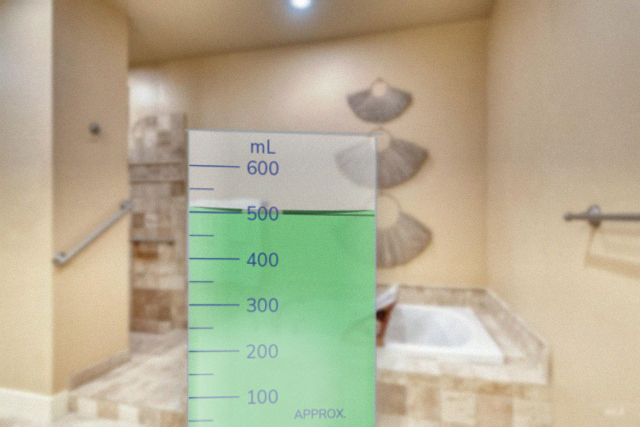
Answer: 500; mL
